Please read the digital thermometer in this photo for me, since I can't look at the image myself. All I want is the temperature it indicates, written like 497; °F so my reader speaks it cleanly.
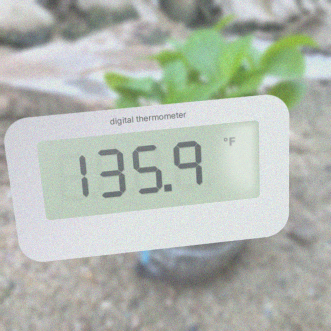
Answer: 135.9; °F
